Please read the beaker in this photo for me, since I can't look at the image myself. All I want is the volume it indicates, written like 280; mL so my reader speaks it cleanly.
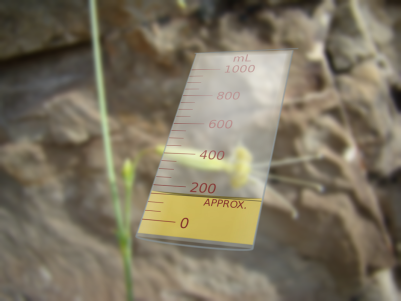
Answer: 150; mL
